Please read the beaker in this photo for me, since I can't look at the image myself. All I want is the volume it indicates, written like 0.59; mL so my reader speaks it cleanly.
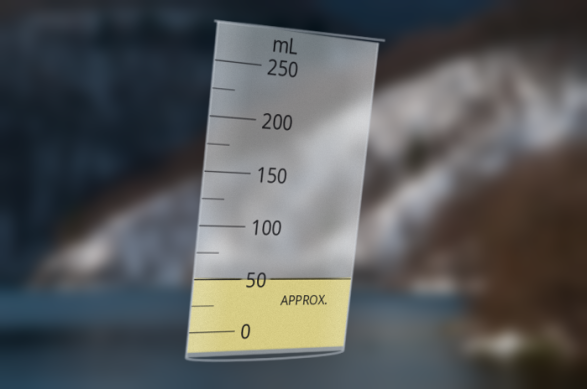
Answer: 50; mL
